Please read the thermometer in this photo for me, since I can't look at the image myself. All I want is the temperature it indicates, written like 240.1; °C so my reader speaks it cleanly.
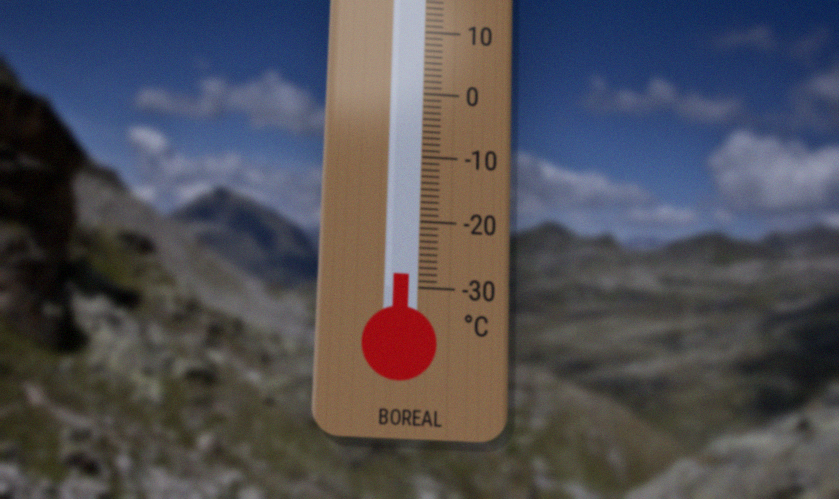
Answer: -28; °C
